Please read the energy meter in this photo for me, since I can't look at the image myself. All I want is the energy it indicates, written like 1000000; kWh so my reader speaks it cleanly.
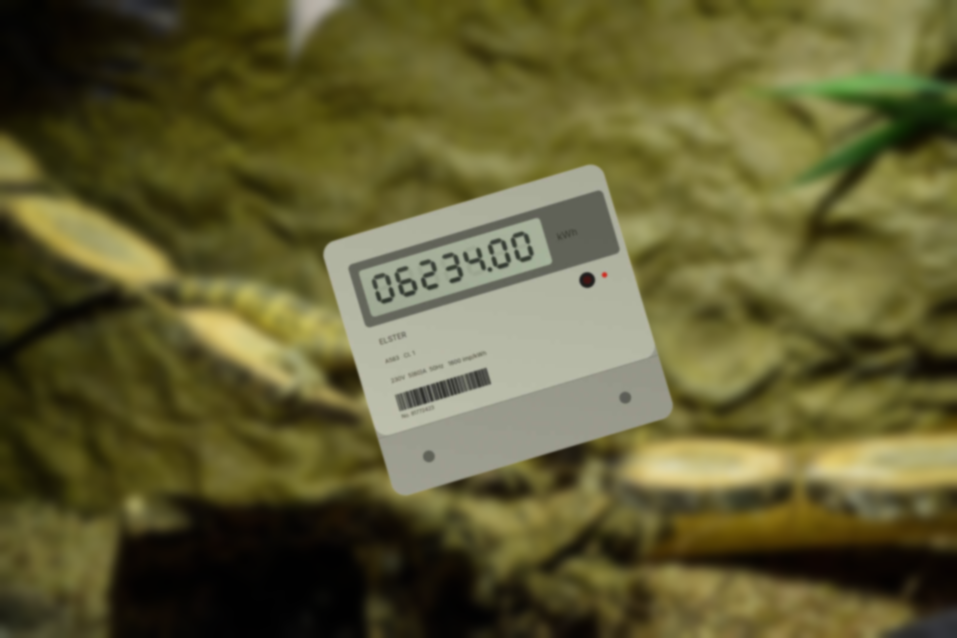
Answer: 6234.00; kWh
